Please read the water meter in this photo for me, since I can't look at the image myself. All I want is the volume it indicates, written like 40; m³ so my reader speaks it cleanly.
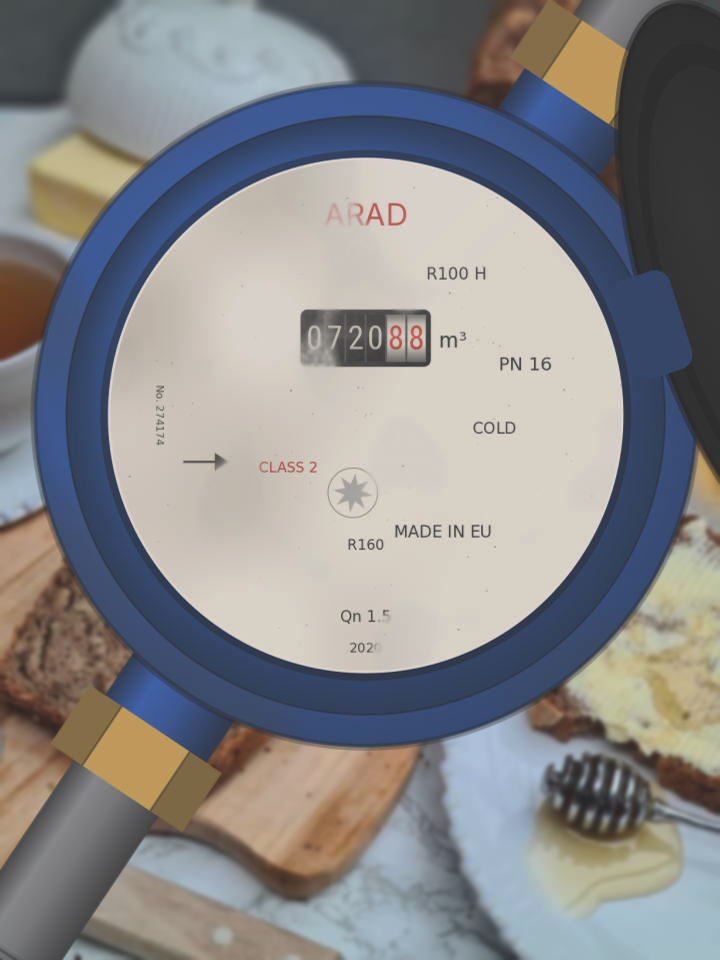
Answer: 720.88; m³
